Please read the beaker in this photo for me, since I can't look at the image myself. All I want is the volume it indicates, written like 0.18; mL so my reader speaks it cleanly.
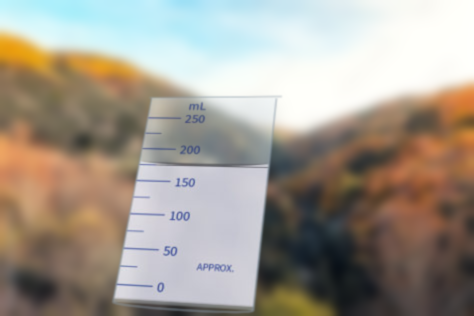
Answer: 175; mL
